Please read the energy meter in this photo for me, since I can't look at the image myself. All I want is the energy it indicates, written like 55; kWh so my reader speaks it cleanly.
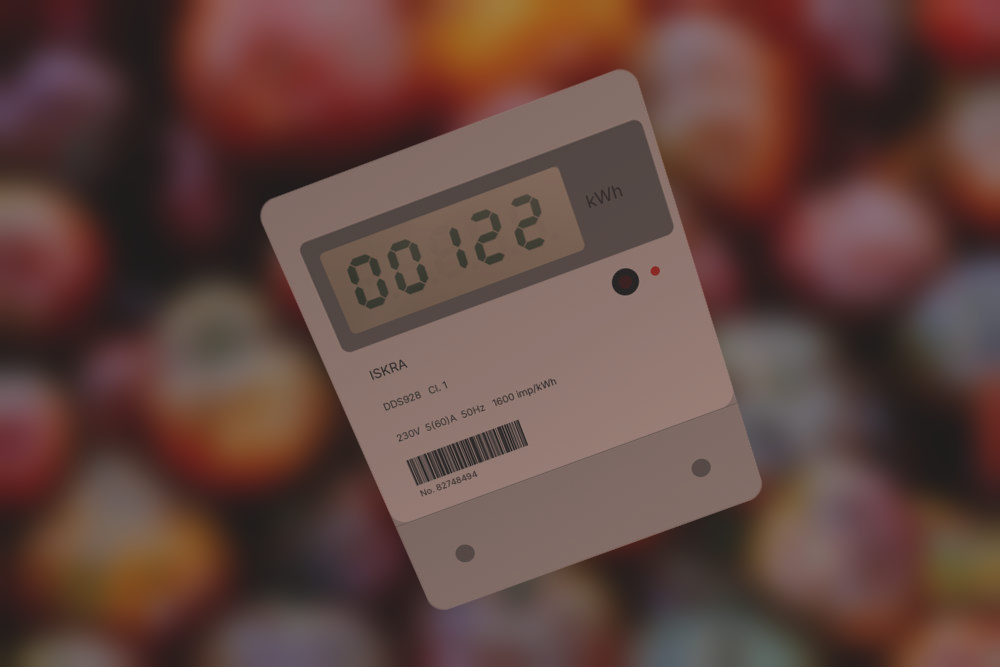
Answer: 122; kWh
